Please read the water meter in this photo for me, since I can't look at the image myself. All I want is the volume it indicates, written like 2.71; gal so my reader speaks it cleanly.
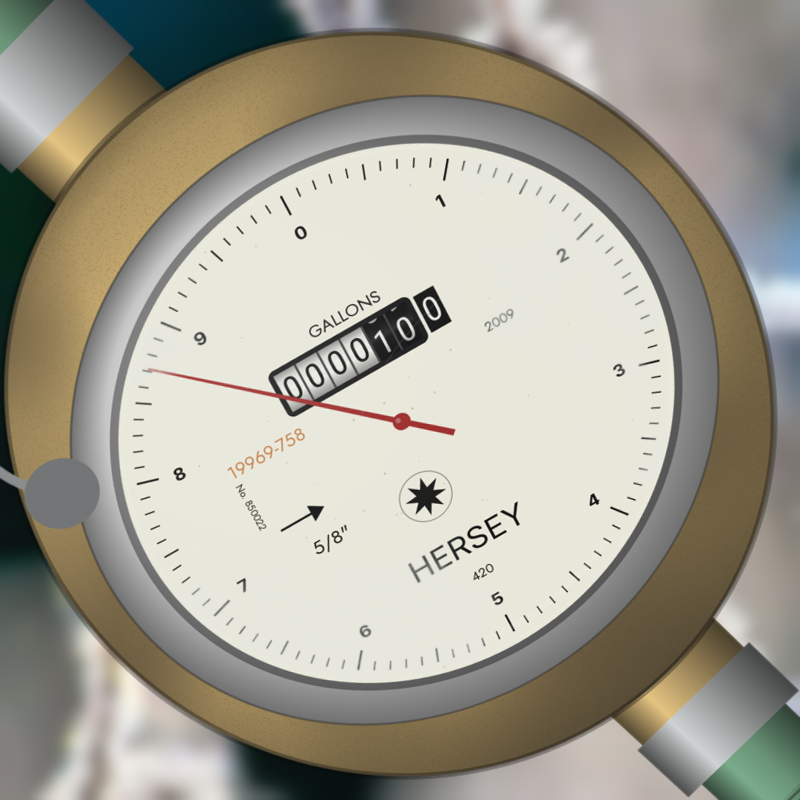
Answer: 98.7; gal
